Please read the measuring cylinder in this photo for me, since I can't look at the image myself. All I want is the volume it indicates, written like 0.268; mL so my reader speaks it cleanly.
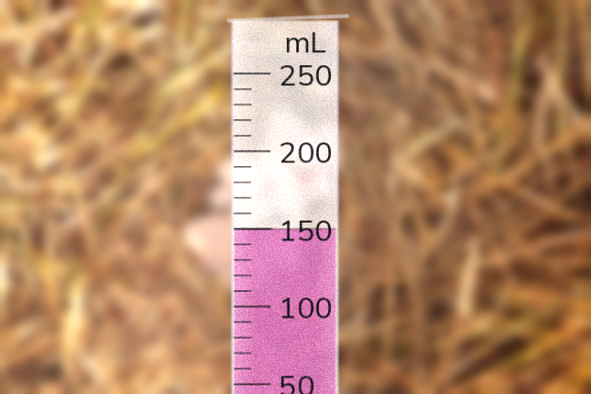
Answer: 150; mL
